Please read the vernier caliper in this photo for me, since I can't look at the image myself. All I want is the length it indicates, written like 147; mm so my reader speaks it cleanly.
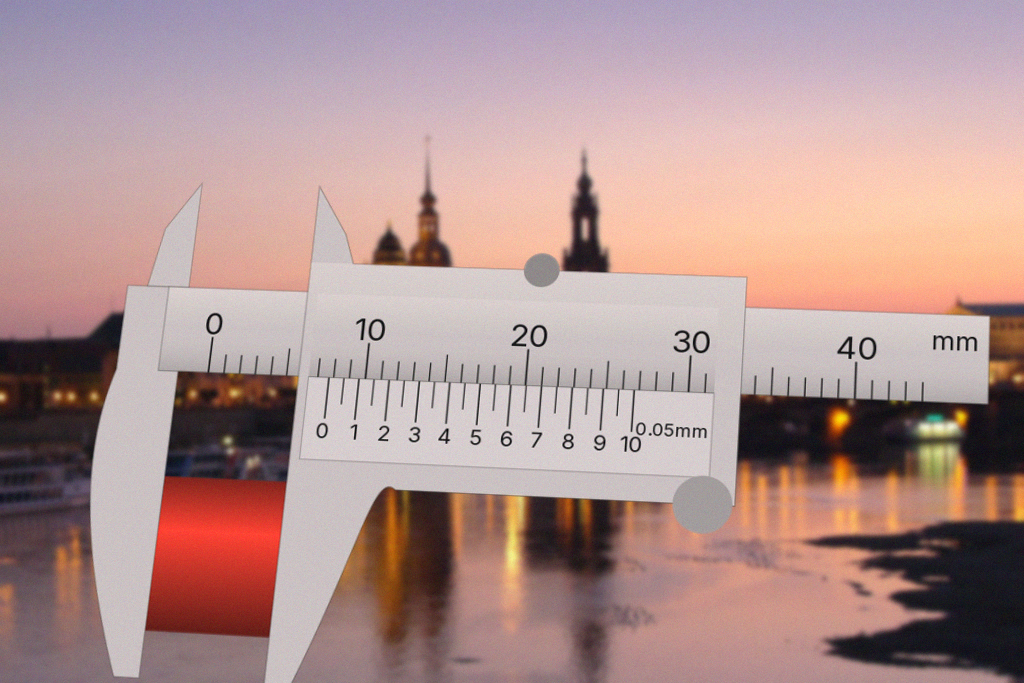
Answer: 7.7; mm
